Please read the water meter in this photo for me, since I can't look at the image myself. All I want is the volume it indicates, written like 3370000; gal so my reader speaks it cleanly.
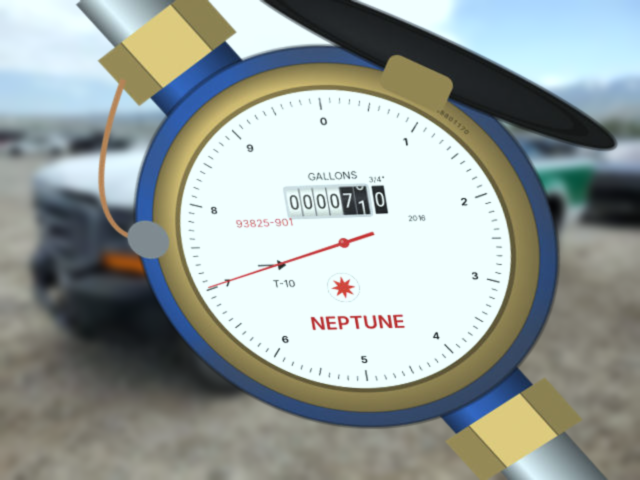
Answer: 707.0; gal
